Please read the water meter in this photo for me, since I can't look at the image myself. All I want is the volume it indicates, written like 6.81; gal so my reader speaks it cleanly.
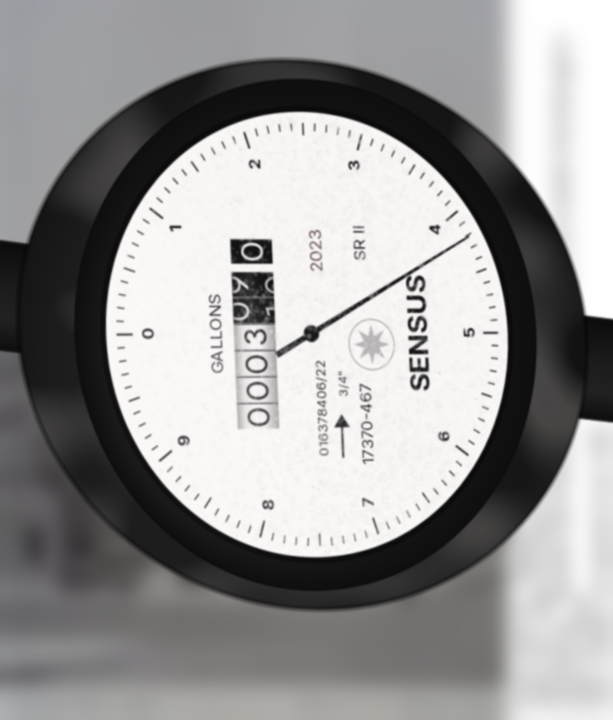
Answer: 3094.2; gal
